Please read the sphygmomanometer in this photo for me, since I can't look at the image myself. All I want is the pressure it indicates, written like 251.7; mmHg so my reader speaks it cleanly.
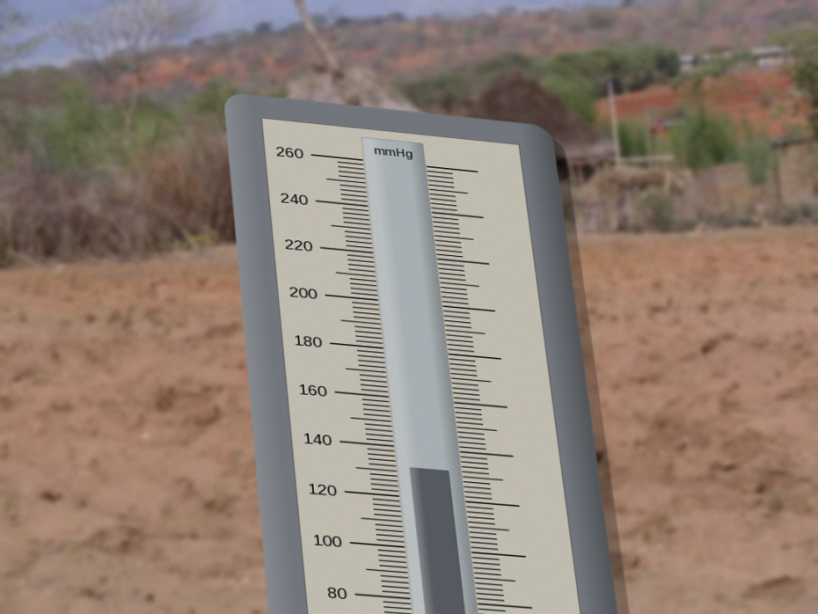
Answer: 132; mmHg
